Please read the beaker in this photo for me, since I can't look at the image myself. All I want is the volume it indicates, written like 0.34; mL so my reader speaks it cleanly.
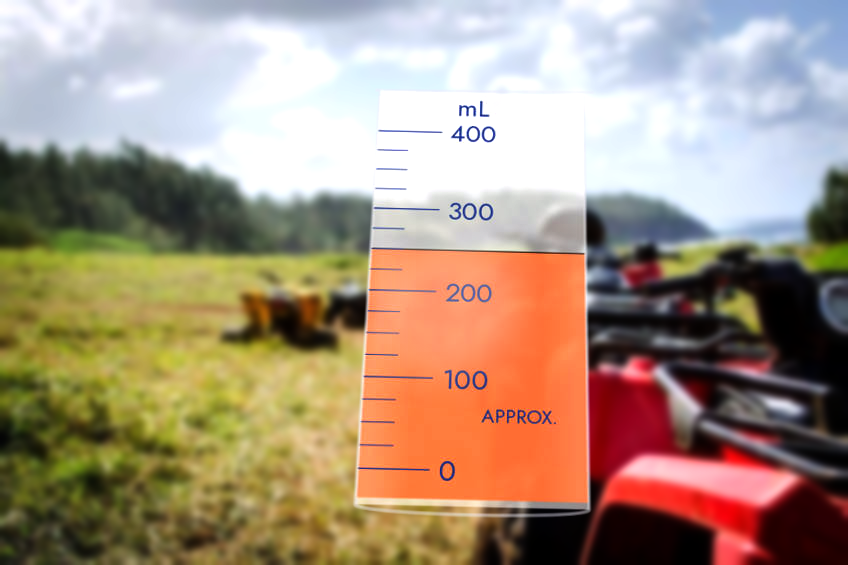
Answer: 250; mL
